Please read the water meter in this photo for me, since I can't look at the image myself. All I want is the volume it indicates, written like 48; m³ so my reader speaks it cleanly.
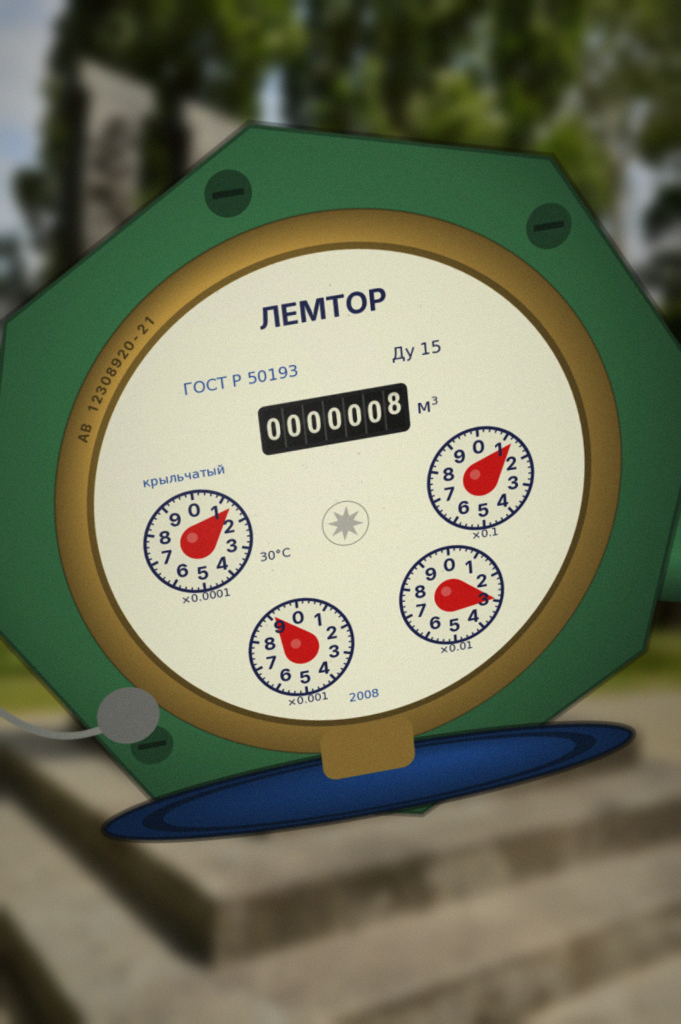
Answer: 8.1291; m³
